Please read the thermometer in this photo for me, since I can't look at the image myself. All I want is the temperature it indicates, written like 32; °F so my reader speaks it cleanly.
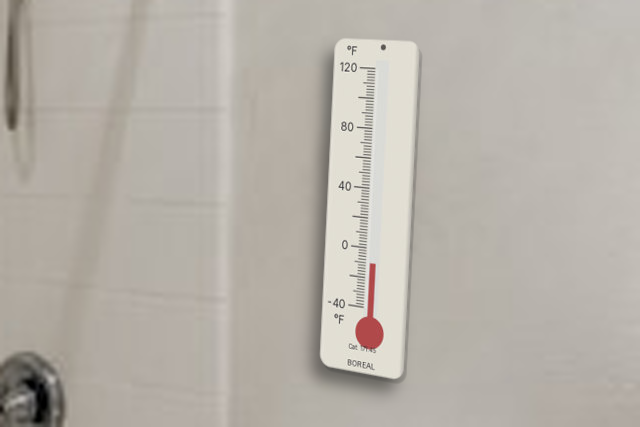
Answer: -10; °F
